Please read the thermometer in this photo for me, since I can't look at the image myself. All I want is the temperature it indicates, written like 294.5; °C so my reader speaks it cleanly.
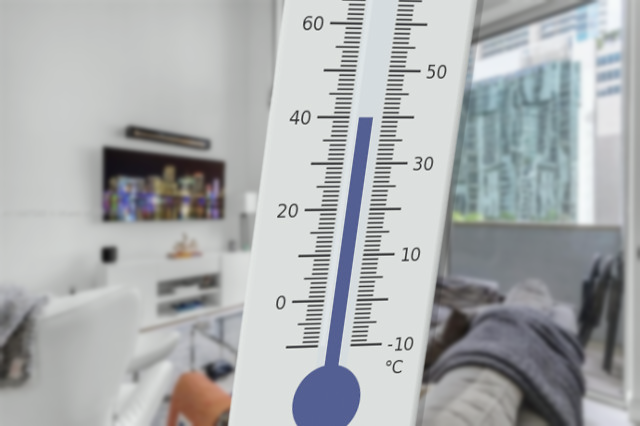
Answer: 40; °C
